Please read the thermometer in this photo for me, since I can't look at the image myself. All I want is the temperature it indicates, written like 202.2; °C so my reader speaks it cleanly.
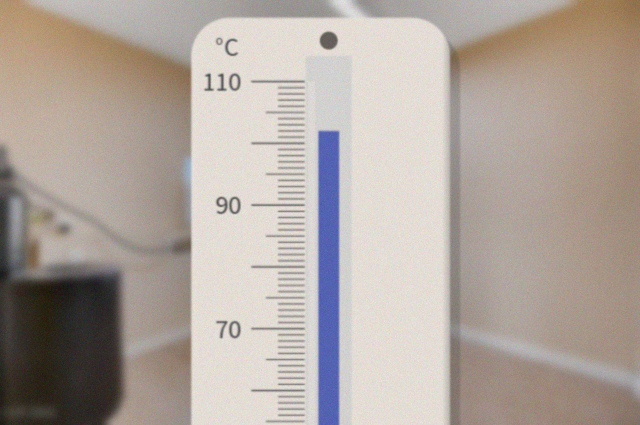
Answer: 102; °C
